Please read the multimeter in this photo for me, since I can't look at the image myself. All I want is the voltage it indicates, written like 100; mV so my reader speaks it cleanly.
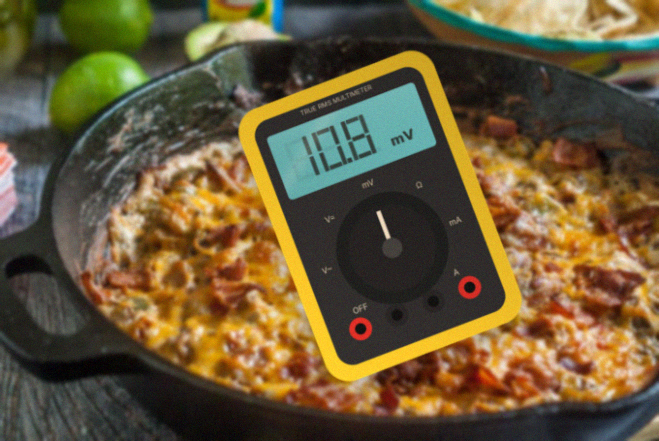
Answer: 10.8; mV
